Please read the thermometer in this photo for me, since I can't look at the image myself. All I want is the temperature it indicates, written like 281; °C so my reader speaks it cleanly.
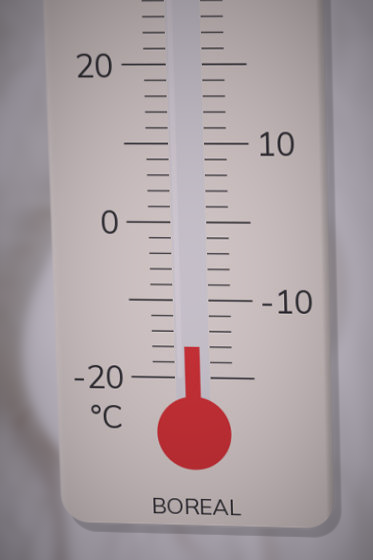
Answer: -16; °C
